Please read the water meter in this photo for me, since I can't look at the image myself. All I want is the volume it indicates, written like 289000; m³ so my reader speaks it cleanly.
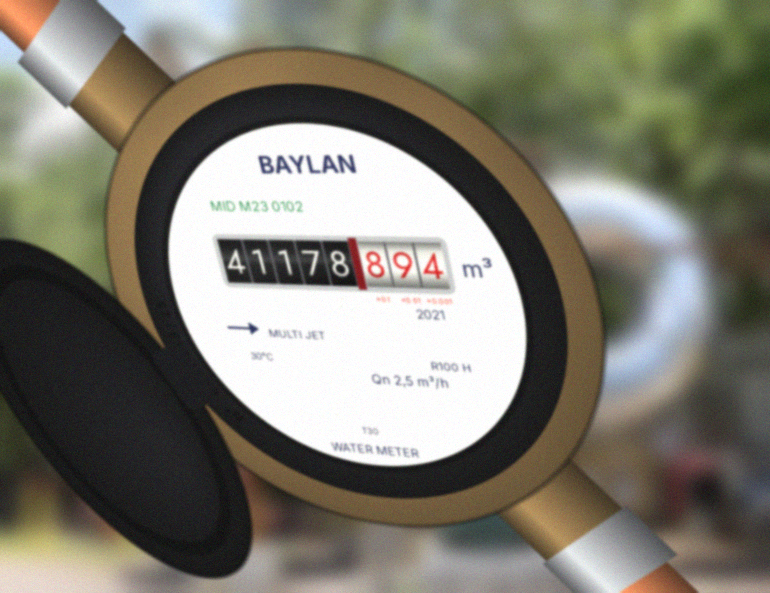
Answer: 41178.894; m³
